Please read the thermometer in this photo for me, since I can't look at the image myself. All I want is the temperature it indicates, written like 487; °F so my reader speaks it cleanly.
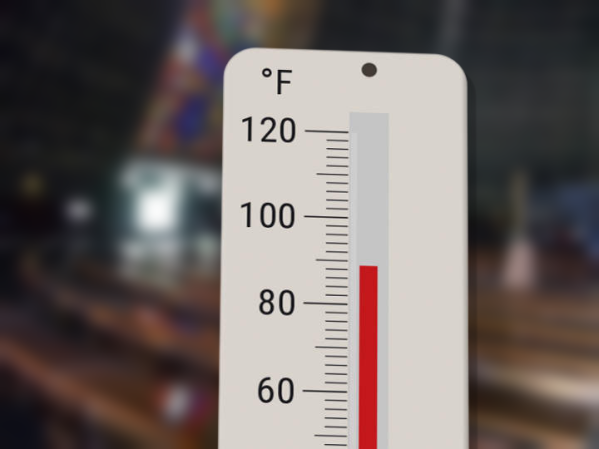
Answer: 89; °F
